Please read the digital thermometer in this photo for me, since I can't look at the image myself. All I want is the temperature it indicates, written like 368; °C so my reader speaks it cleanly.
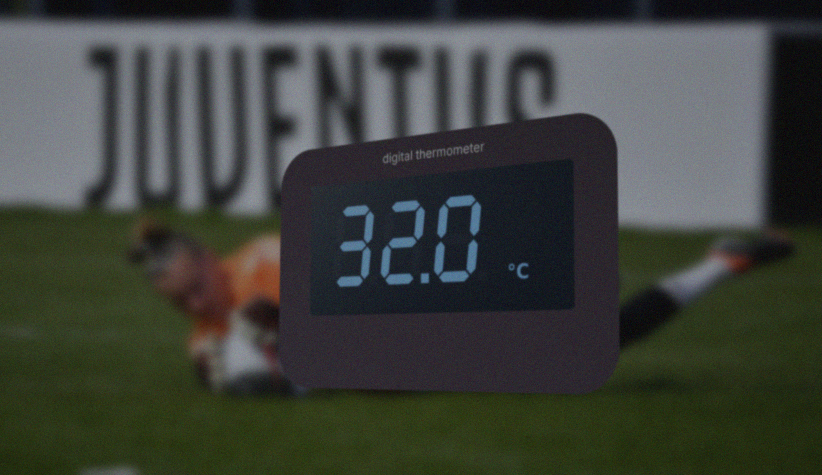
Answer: 32.0; °C
